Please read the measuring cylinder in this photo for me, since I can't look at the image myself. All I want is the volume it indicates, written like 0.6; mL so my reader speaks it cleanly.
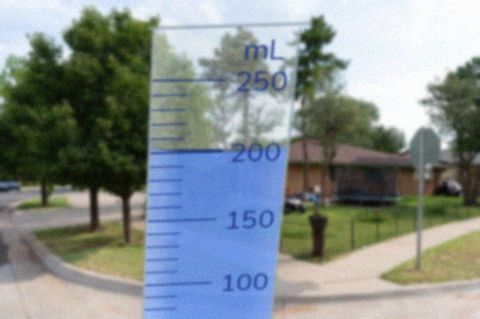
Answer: 200; mL
